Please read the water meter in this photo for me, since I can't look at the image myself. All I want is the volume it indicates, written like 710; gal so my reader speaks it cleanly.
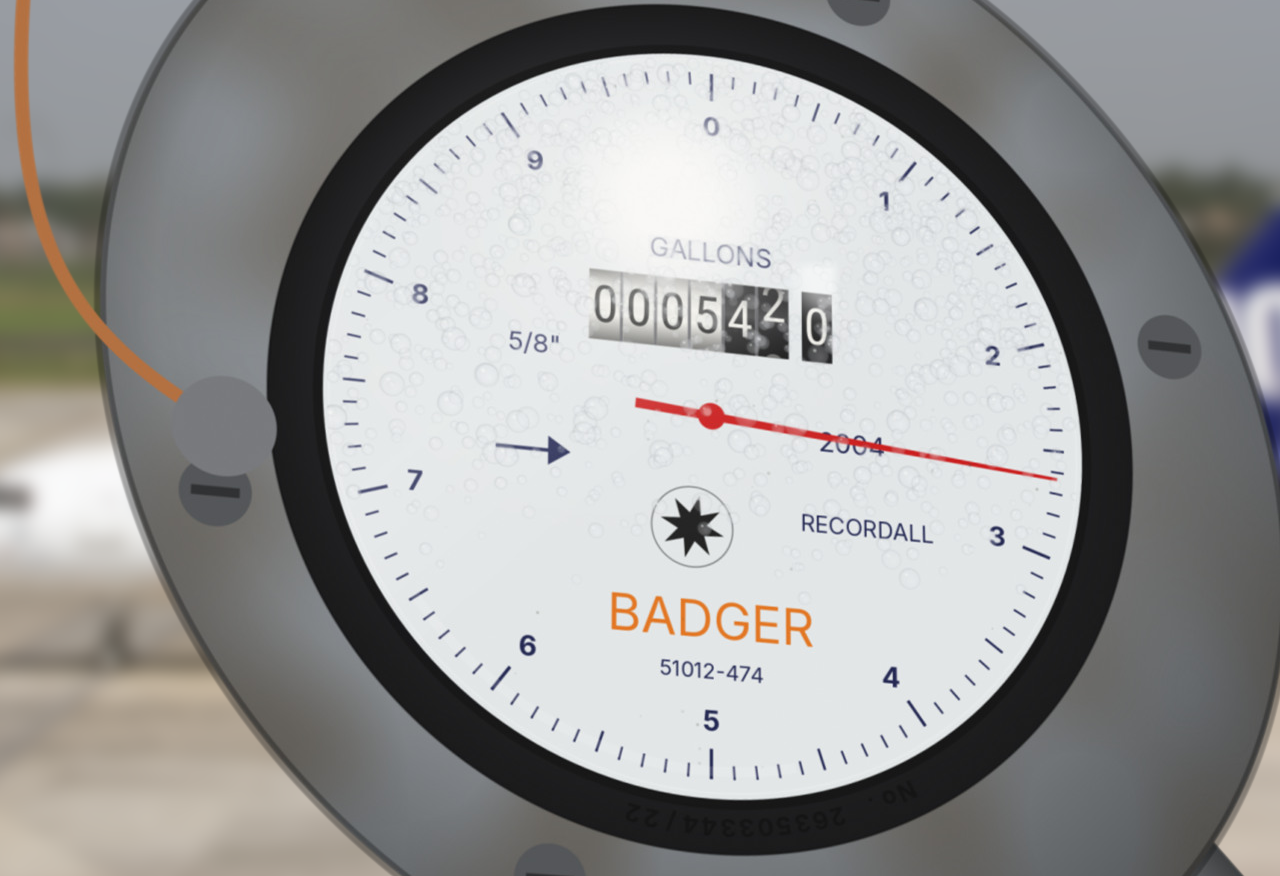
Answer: 5422.6; gal
